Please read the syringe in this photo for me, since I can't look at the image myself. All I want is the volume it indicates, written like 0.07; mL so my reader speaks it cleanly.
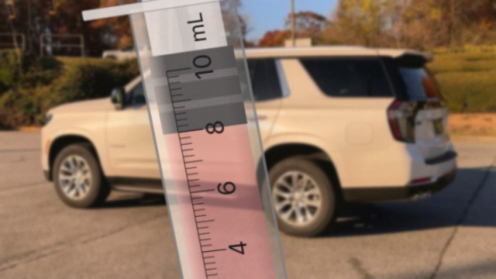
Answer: 8; mL
